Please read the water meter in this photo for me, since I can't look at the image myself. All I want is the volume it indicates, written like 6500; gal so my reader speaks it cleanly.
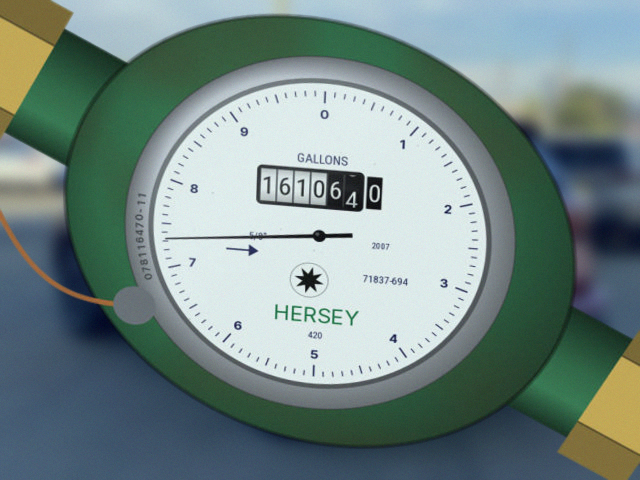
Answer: 1610637.3; gal
